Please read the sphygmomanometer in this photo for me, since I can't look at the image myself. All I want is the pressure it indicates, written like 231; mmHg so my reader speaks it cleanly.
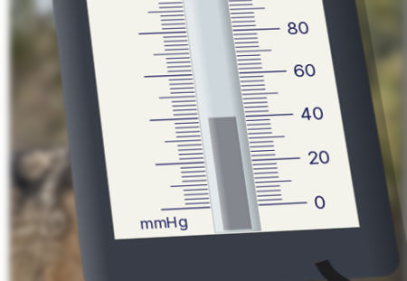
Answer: 40; mmHg
